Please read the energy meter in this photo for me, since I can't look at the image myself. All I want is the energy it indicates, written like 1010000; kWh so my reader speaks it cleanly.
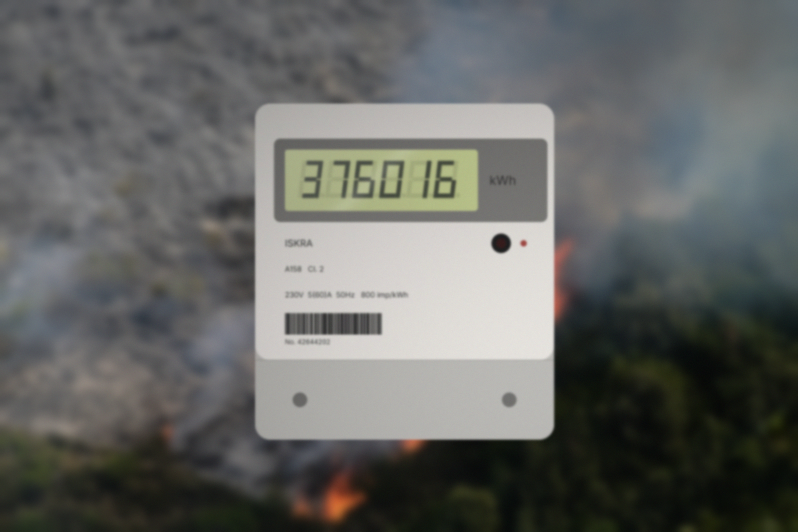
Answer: 376016; kWh
